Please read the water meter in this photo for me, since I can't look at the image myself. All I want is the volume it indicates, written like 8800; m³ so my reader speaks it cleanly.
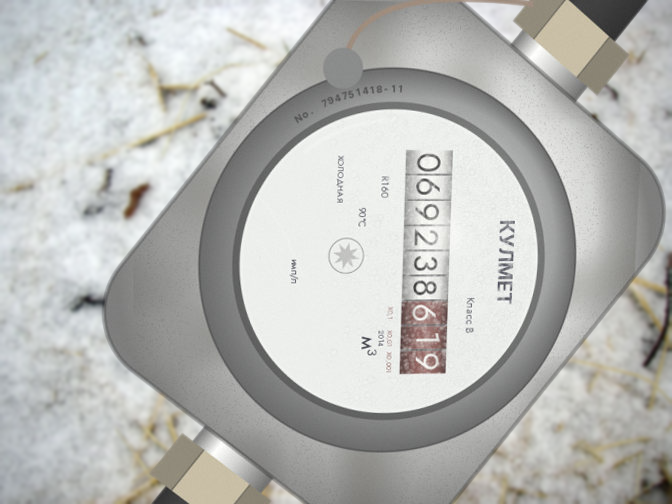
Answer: 69238.619; m³
